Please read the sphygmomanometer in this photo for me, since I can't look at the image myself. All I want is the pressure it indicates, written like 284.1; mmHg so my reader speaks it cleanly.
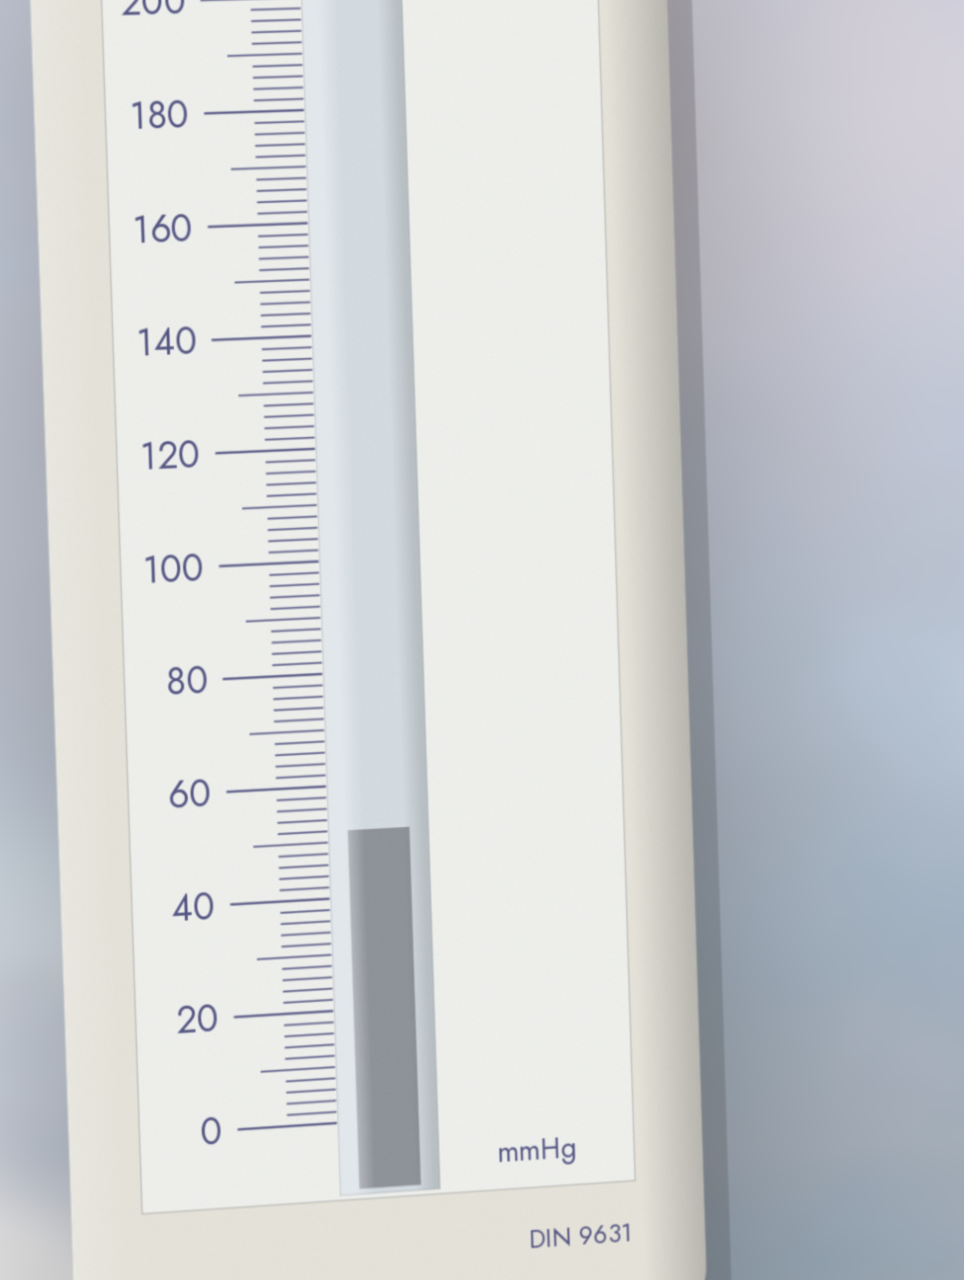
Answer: 52; mmHg
